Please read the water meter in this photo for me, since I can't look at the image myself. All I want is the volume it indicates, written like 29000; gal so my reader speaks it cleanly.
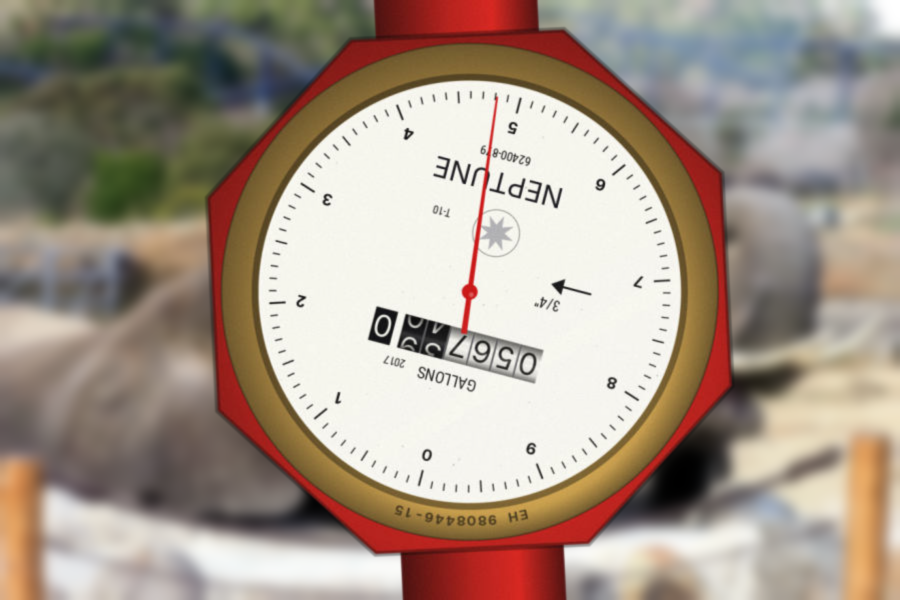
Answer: 567394.8; gal
